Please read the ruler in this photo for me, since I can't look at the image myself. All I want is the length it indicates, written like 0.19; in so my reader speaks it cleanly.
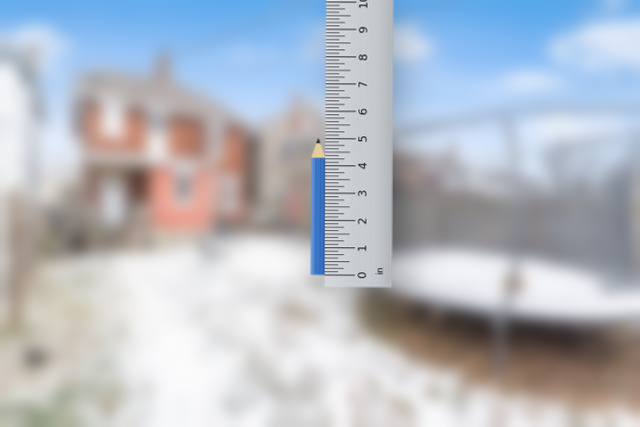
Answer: 5; in
